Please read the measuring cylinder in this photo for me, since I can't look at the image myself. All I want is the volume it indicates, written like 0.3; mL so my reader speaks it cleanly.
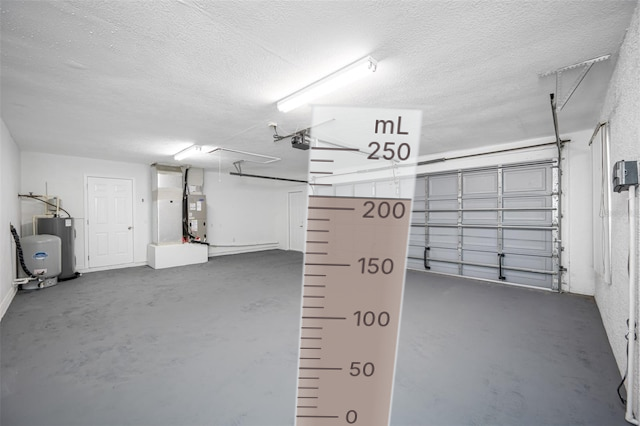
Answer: 210; mL
